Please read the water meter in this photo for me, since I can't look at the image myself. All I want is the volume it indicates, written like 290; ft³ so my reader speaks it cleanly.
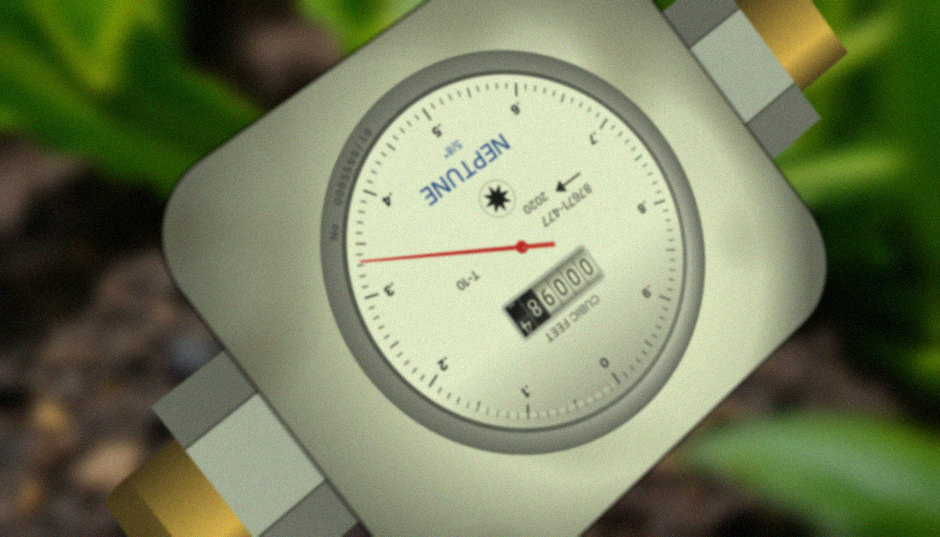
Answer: 984.33; ft³
